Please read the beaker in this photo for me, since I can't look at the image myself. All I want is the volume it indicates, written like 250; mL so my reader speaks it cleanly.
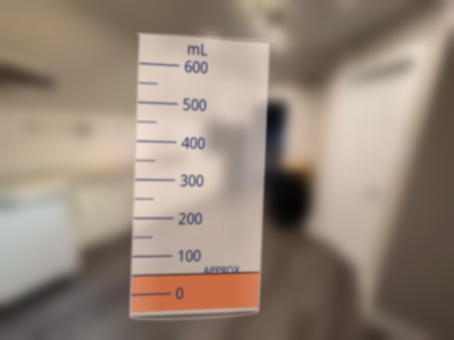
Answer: 50; mL
